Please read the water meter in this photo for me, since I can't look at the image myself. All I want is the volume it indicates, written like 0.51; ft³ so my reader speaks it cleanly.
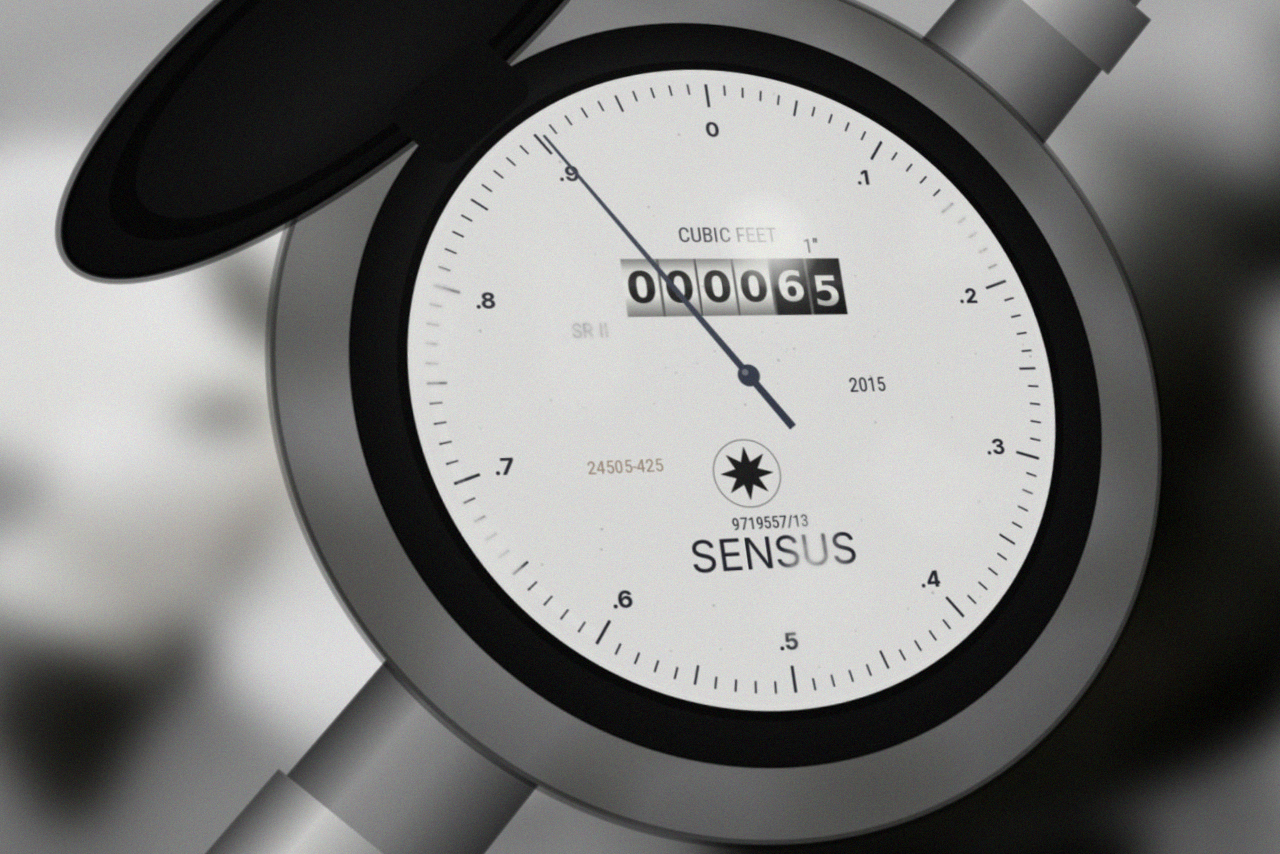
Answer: 64.90; ft³
